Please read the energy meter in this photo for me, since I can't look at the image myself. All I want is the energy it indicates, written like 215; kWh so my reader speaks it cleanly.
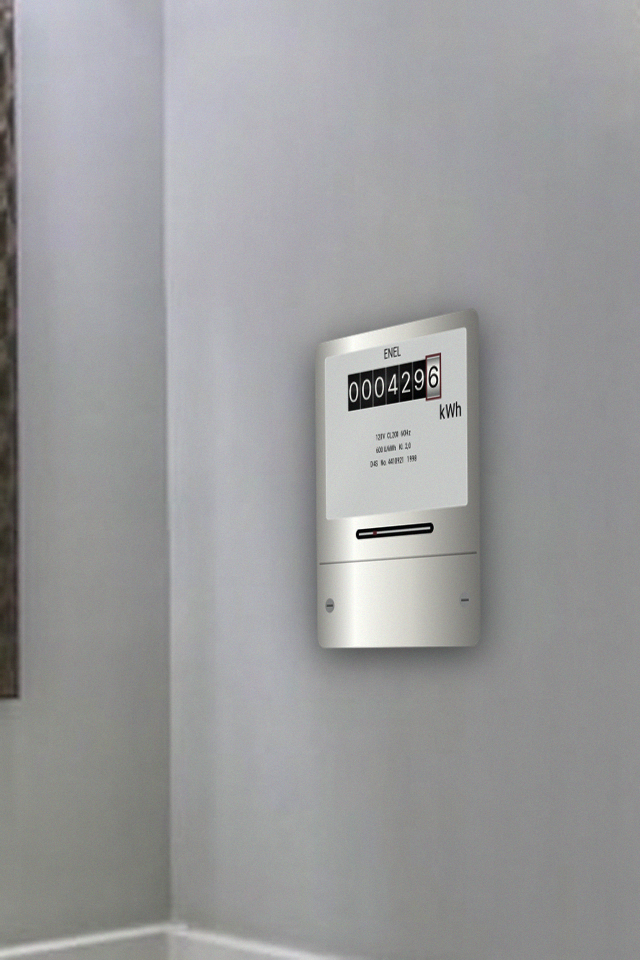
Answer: 429.6; kWh
